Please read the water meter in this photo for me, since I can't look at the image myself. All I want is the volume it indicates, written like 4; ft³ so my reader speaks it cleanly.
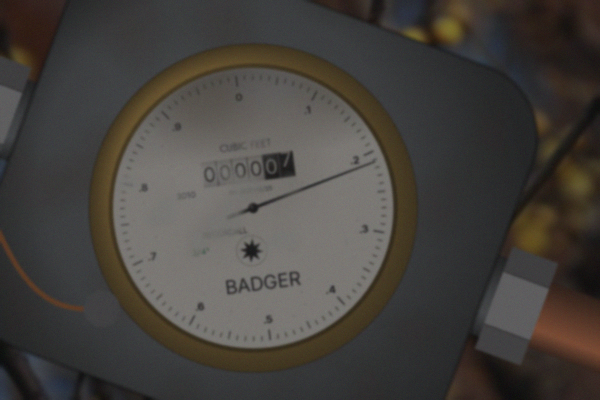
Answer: 7.21; ft³
